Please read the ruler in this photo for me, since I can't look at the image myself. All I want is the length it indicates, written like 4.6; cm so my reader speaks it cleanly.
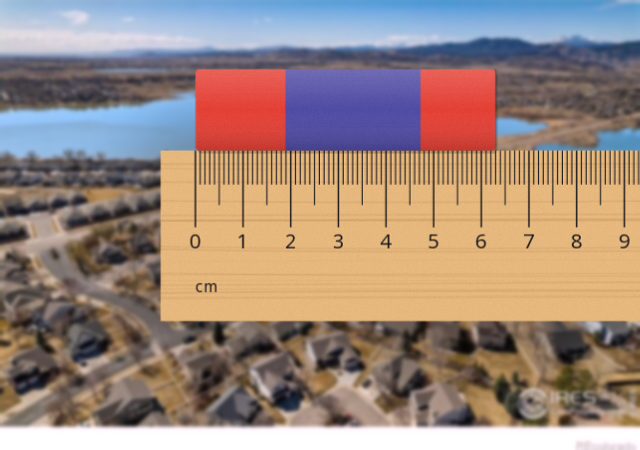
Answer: 6.3; cm
